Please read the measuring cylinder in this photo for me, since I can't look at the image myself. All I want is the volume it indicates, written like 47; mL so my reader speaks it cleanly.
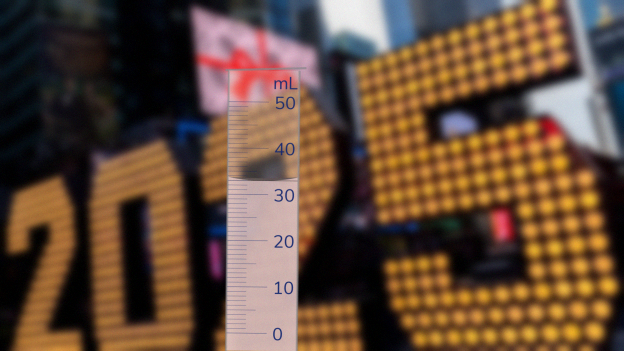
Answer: 33; mL
